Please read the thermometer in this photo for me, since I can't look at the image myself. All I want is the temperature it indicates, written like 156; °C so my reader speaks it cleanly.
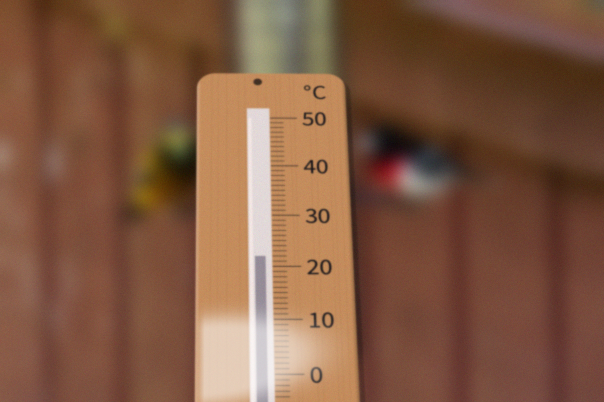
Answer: 22; °C
